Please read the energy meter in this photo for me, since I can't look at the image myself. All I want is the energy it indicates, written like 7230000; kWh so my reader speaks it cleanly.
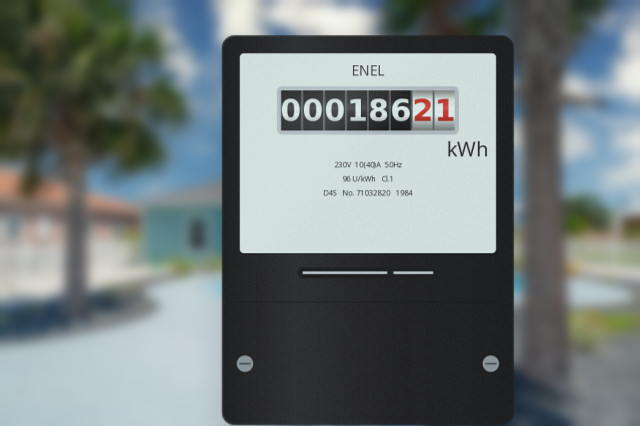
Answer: 186.21; kWh
